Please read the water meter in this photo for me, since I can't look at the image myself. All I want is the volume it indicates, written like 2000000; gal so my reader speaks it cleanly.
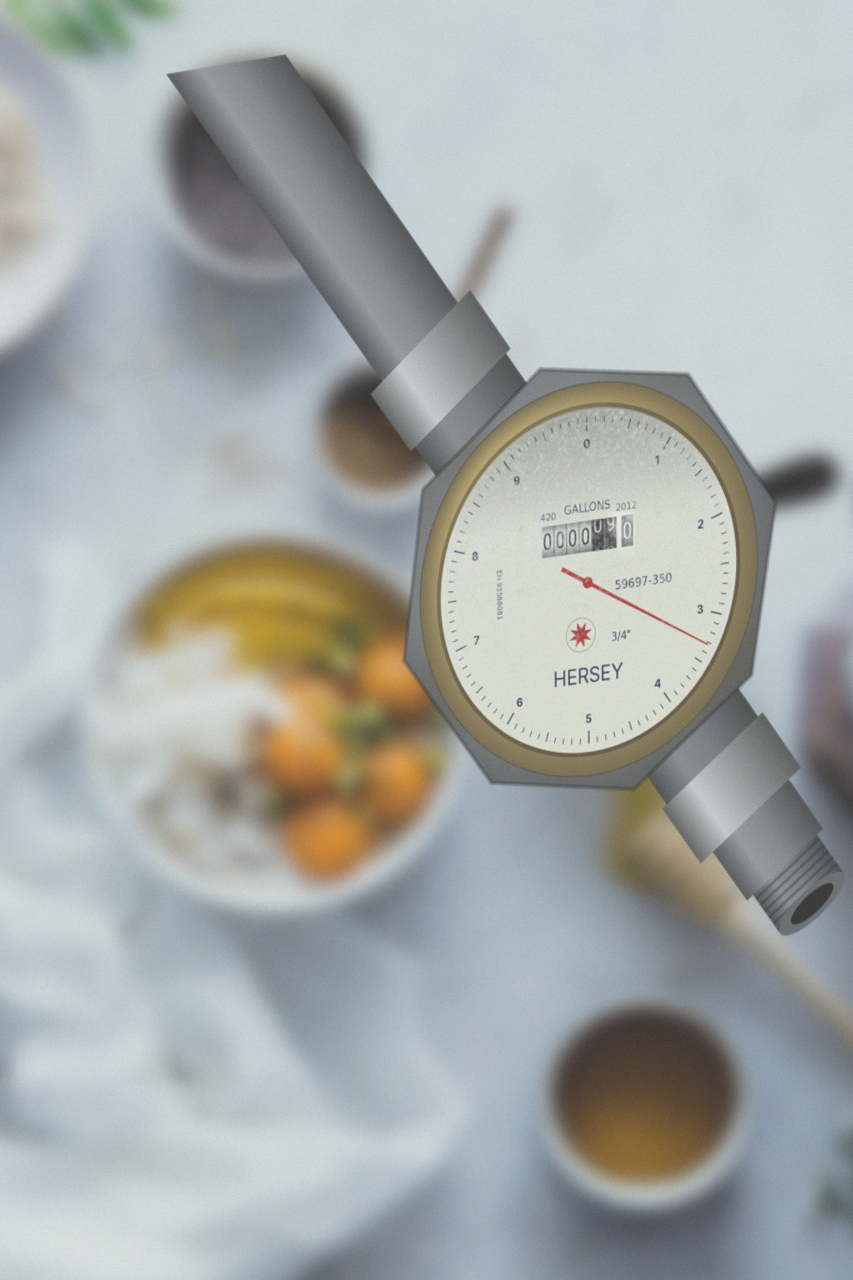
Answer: 93.3; gal
